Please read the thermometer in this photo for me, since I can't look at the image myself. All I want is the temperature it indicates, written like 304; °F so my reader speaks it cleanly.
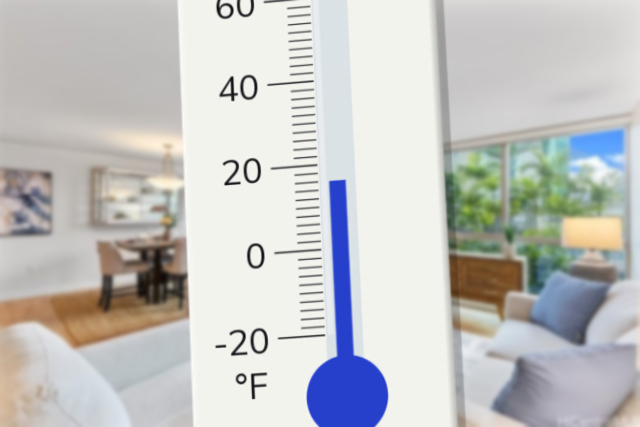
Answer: 16; °F
